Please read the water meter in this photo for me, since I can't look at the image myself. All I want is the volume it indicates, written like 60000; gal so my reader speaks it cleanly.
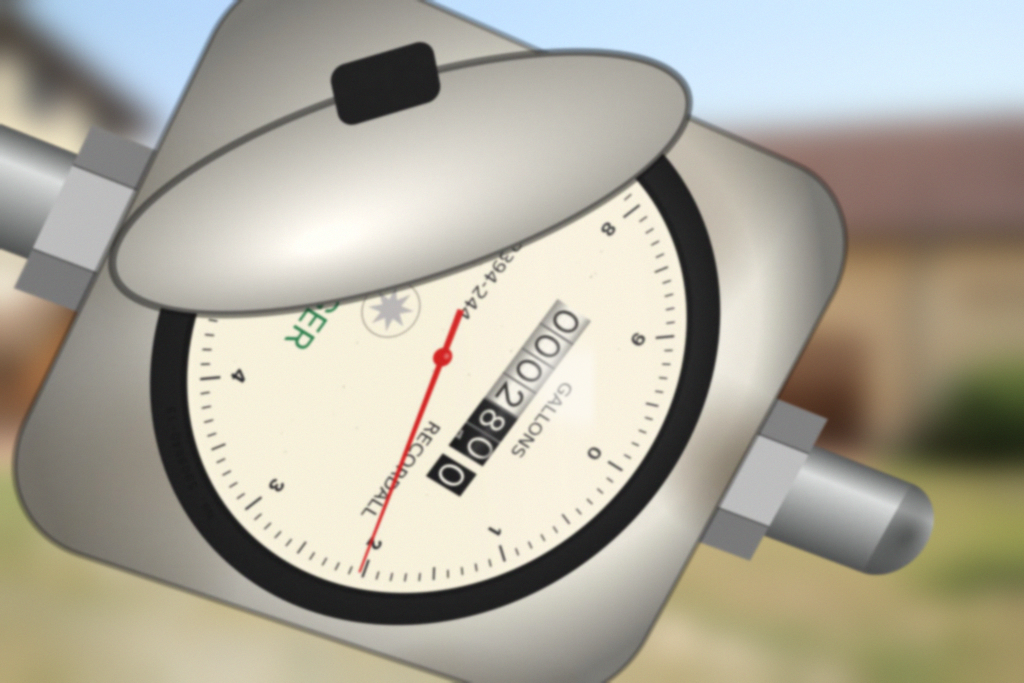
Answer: 2802.0; gal
